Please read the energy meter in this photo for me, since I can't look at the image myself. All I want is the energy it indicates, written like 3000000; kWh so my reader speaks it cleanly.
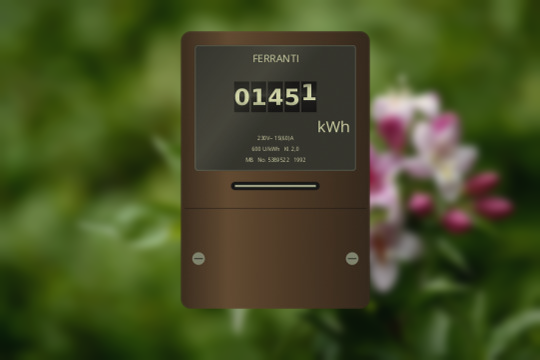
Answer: 1451; kWh
